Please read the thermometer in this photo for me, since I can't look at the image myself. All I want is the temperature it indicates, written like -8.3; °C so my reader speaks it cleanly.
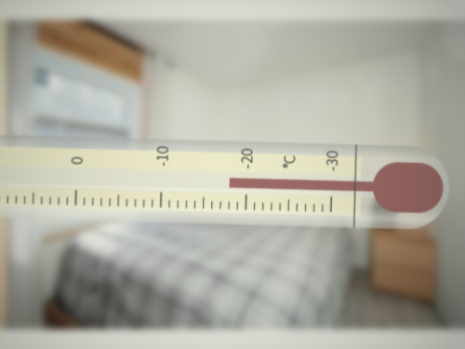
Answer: -18; °C
